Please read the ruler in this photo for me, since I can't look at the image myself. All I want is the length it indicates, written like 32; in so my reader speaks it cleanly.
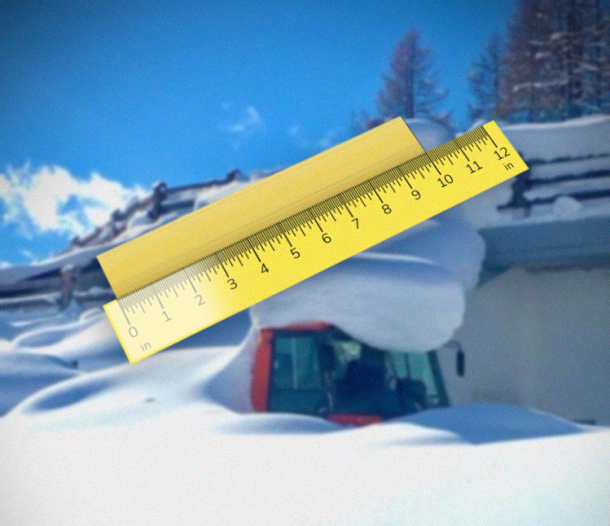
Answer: 10; in
